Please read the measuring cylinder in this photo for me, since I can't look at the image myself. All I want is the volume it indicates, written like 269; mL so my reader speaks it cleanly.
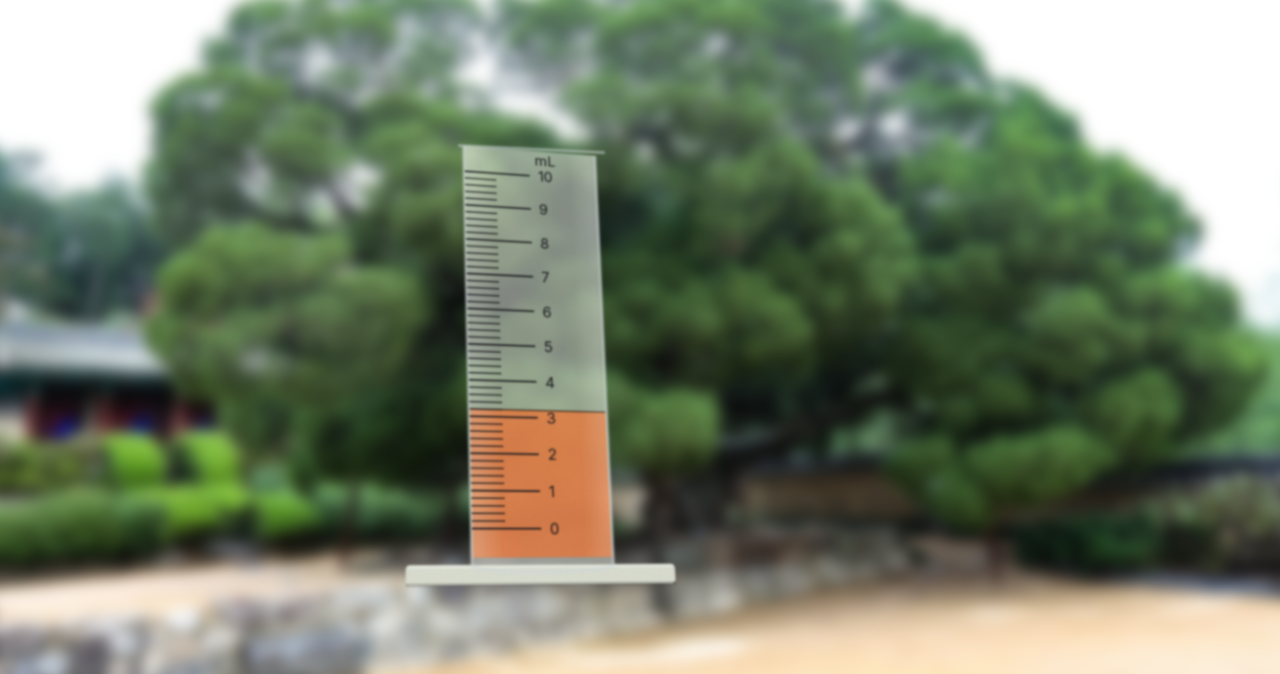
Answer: 3.2; mL
